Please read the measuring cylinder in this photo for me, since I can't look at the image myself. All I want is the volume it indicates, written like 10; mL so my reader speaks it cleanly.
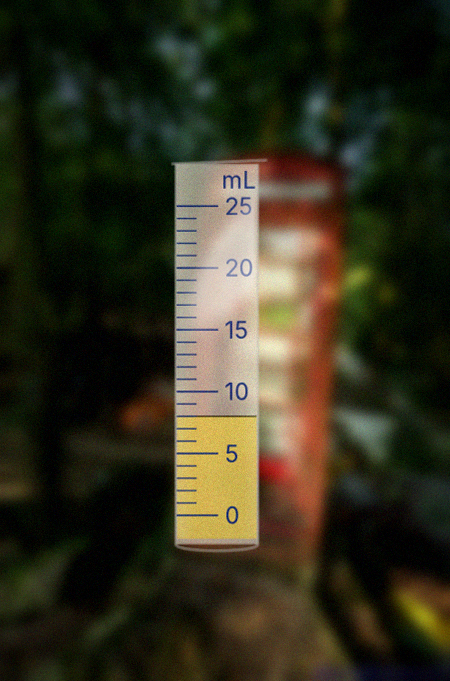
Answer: 8; mL
